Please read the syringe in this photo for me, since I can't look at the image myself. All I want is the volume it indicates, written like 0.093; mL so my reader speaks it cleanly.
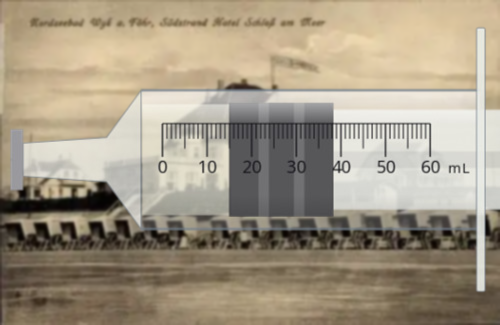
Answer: 15; mL
